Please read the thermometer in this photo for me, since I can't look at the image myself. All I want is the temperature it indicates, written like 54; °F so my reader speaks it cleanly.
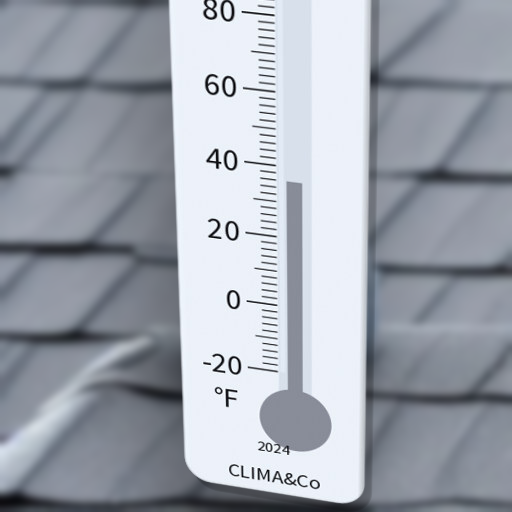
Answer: 36; °F
